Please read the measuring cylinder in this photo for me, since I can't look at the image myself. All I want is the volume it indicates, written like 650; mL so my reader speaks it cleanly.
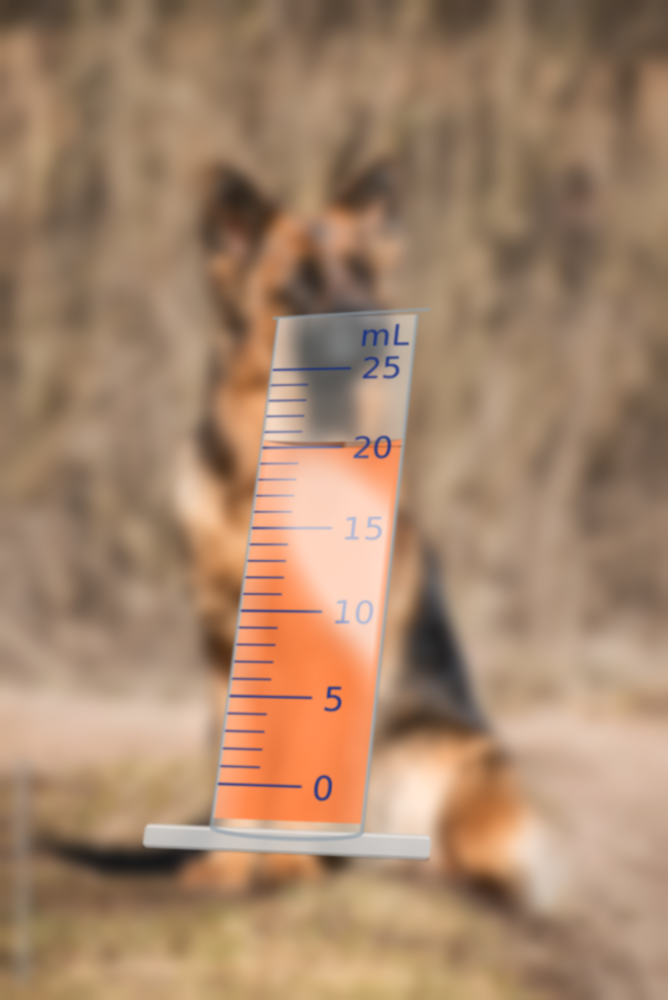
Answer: 20; mL
